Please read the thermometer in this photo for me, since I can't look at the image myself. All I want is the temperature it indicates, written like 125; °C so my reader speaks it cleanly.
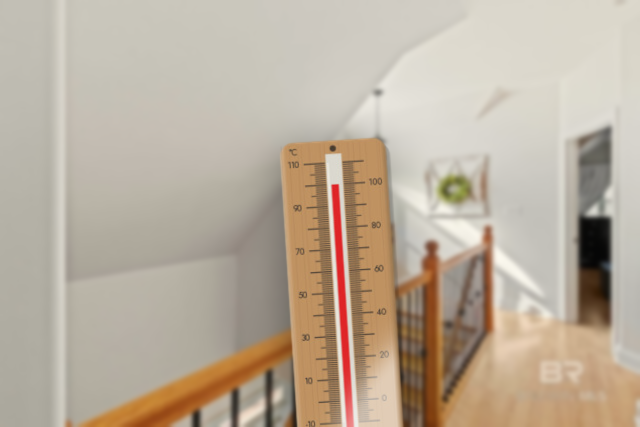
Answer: 100; °C
